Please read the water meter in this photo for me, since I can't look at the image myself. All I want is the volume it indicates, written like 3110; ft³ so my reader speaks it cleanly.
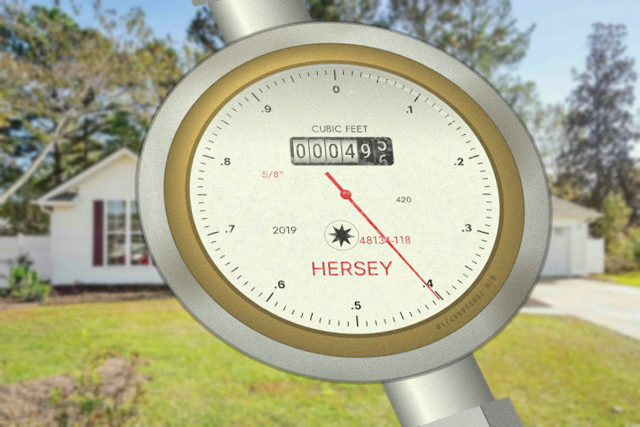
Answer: 495.40; ft³
